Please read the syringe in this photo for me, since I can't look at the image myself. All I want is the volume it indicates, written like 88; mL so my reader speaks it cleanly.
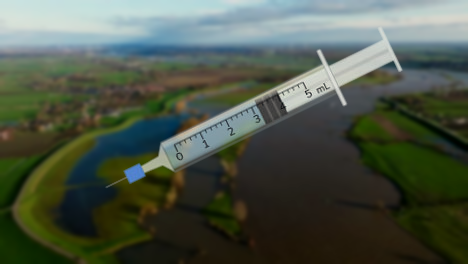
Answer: 3.2; mL
